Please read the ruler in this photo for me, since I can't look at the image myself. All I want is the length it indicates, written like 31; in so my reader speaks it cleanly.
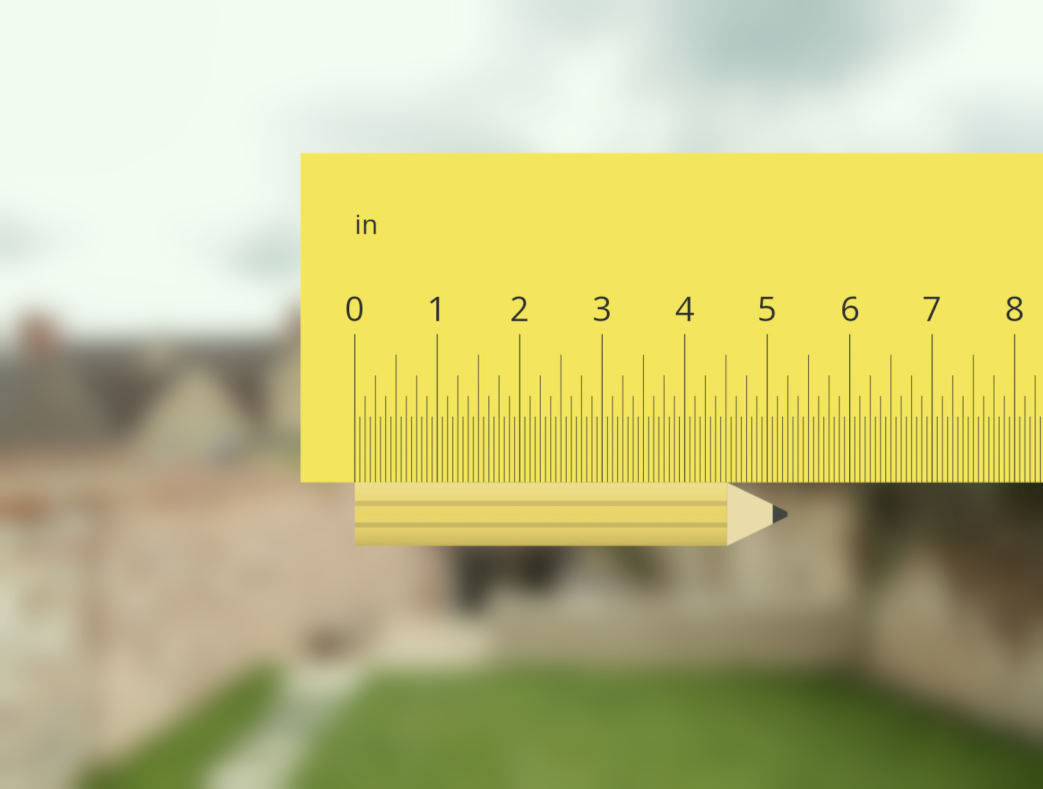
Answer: 5.25; in
